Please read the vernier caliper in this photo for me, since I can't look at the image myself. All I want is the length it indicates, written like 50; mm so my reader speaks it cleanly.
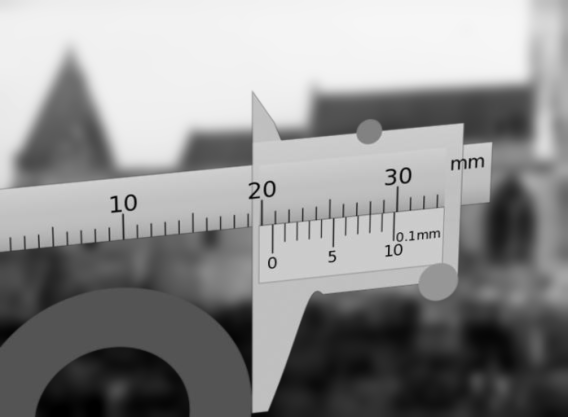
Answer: 20.8; mm
